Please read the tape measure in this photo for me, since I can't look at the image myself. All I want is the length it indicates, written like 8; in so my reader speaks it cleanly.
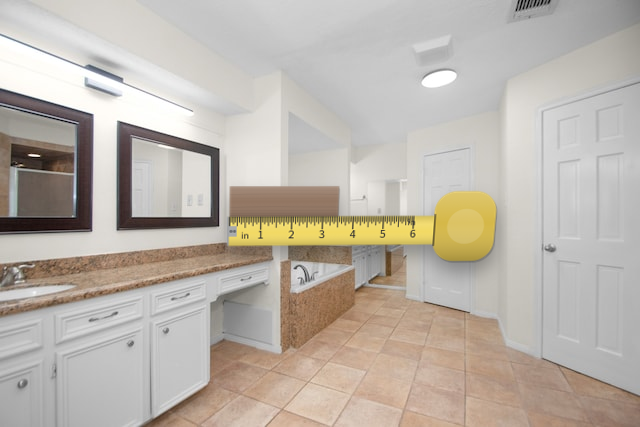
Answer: 3.5; in
